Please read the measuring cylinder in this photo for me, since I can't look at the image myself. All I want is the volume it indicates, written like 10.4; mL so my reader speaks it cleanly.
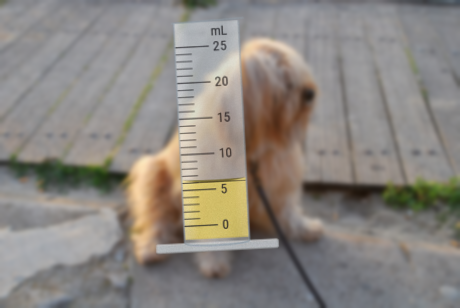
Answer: 6; mL
